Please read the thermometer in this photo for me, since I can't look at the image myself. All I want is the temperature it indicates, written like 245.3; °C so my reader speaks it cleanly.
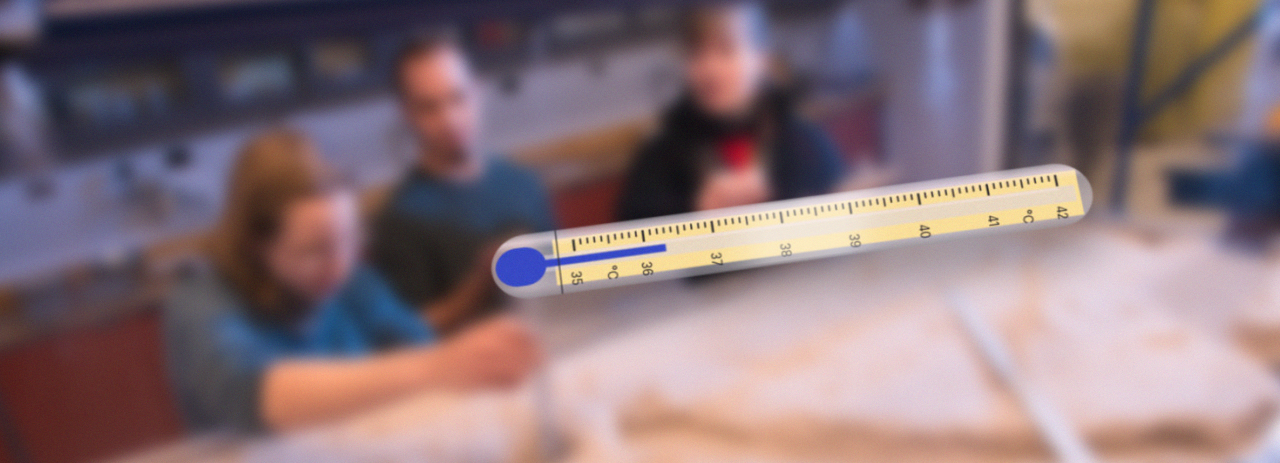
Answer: 36.3; °C
